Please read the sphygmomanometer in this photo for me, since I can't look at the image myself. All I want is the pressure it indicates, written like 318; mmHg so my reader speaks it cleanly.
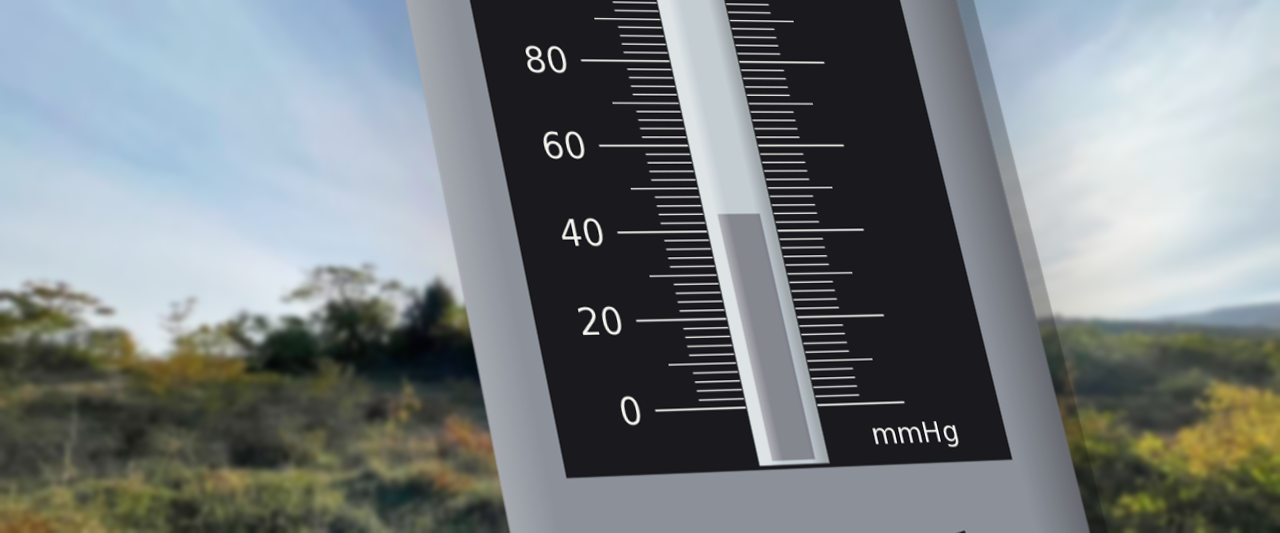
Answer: 44; mmHg
